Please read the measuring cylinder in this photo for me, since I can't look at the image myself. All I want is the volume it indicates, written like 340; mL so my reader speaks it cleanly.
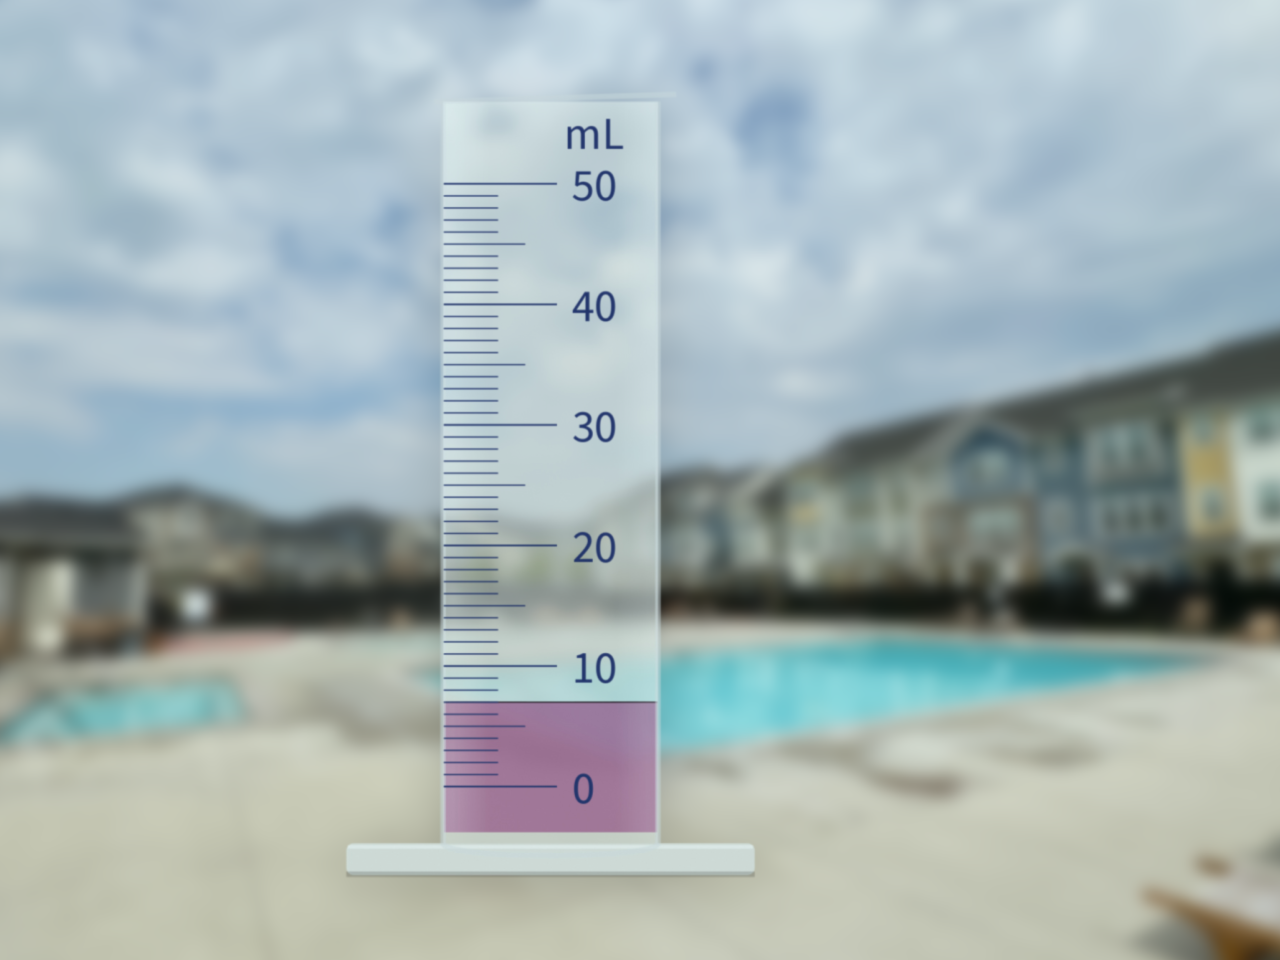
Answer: 7; mL
